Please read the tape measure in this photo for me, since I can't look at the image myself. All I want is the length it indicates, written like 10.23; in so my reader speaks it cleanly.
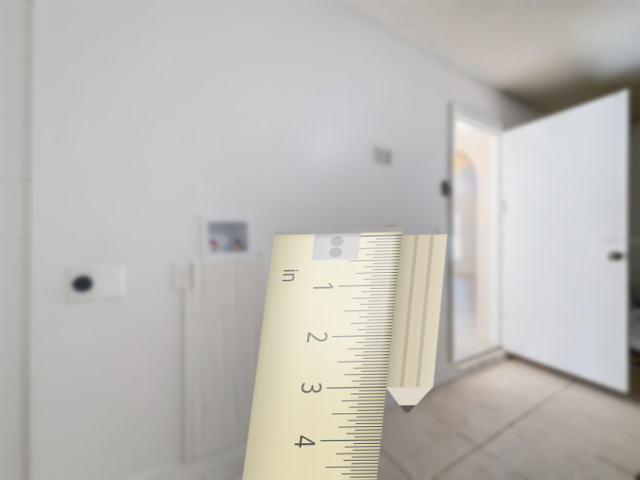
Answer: 3.5; in
